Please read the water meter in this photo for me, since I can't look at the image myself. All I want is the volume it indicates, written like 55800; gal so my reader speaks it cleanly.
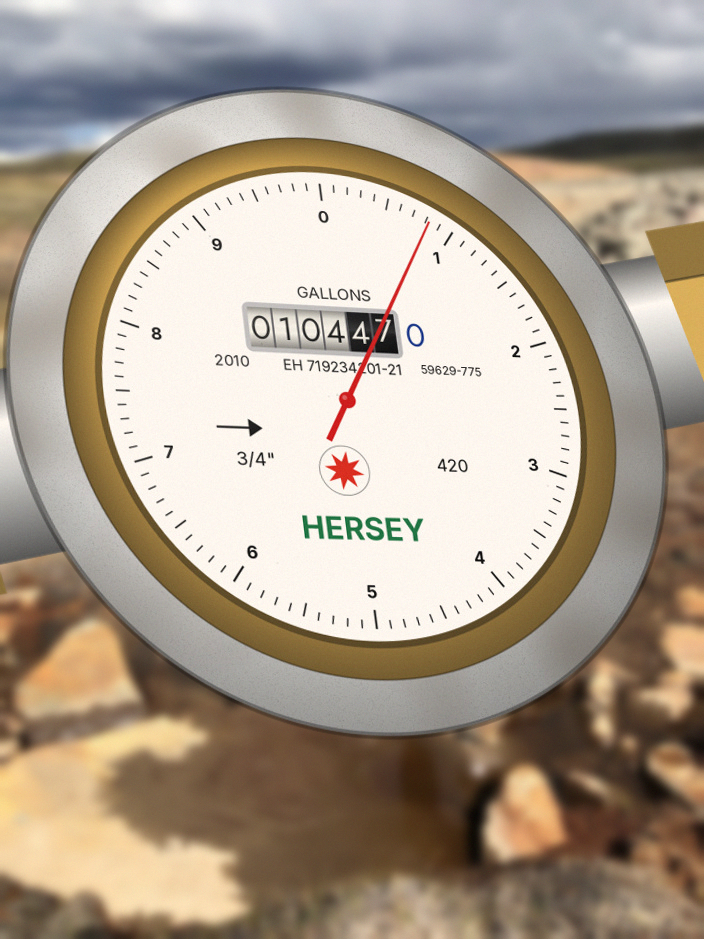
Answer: 104470.8; gal
